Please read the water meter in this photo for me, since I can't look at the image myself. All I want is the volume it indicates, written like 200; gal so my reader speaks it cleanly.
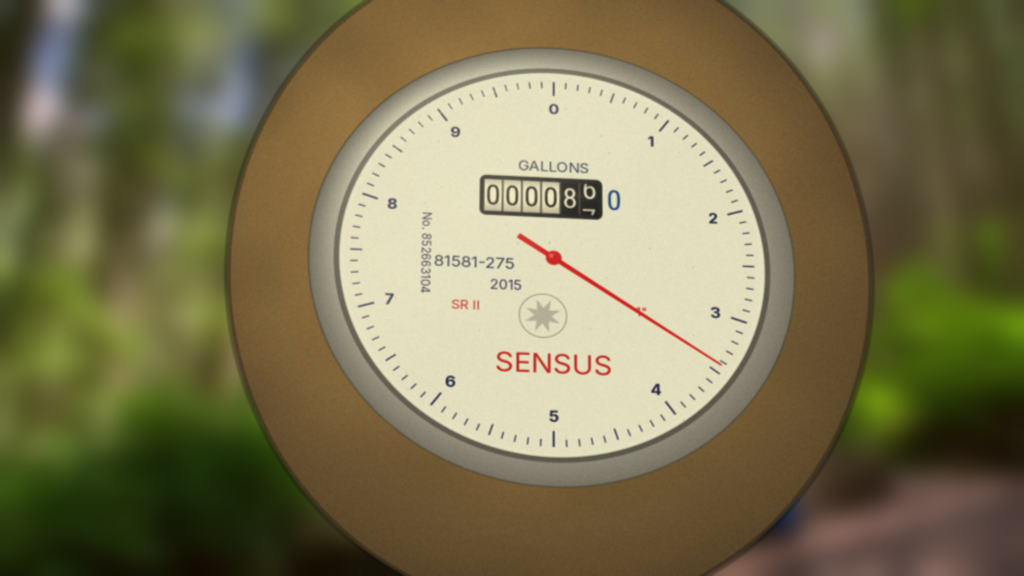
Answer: 863.4; gal
